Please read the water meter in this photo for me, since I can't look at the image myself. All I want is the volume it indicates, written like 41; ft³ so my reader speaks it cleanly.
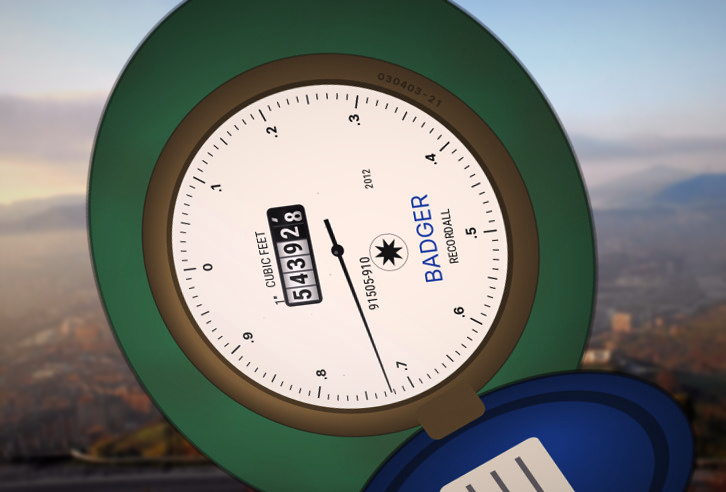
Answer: 543927.72; ft³
